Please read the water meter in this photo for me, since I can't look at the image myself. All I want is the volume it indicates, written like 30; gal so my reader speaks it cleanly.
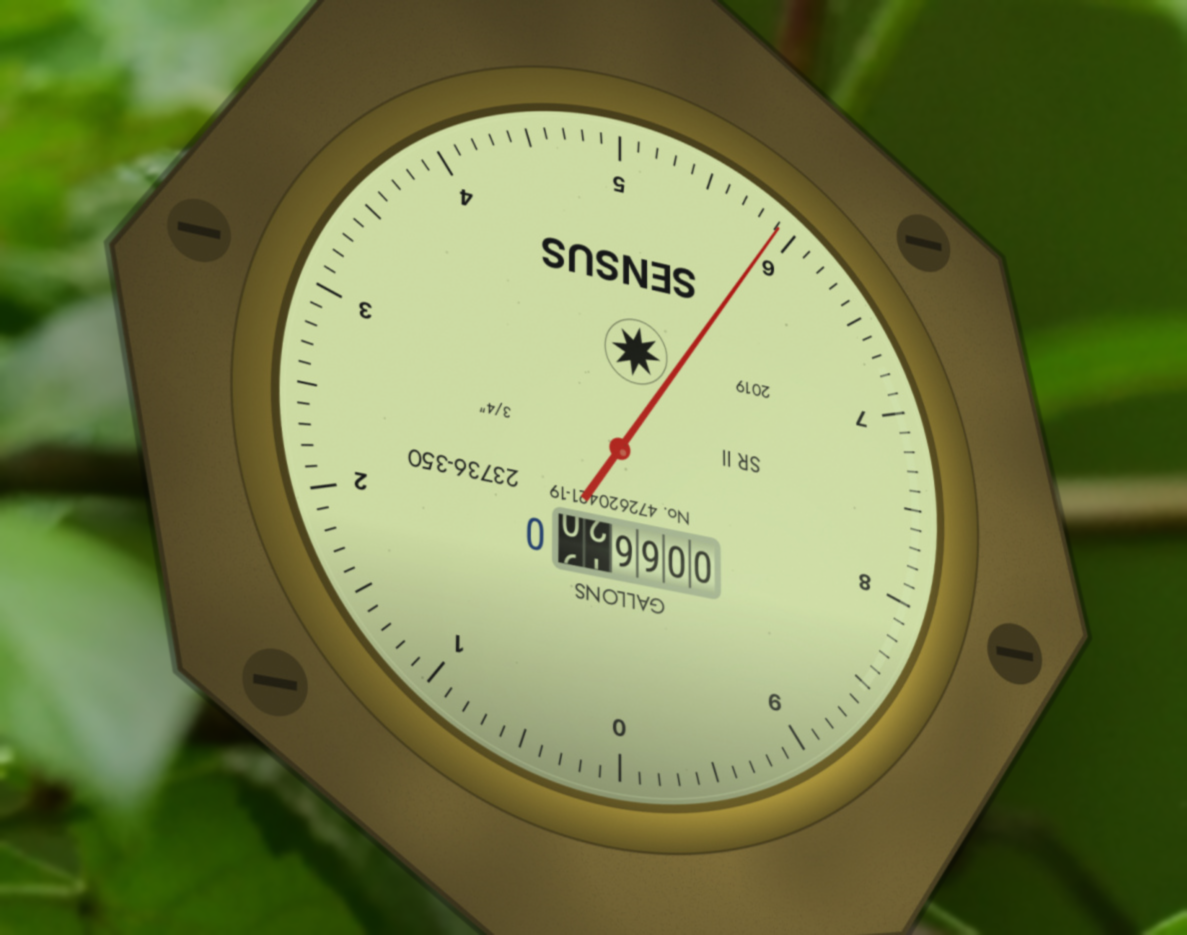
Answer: 66195.9; gal
